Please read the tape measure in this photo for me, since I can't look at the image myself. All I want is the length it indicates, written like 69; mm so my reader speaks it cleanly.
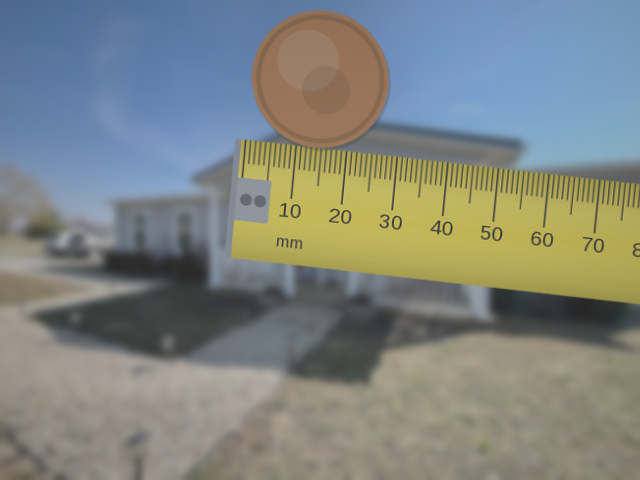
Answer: 27; mm
